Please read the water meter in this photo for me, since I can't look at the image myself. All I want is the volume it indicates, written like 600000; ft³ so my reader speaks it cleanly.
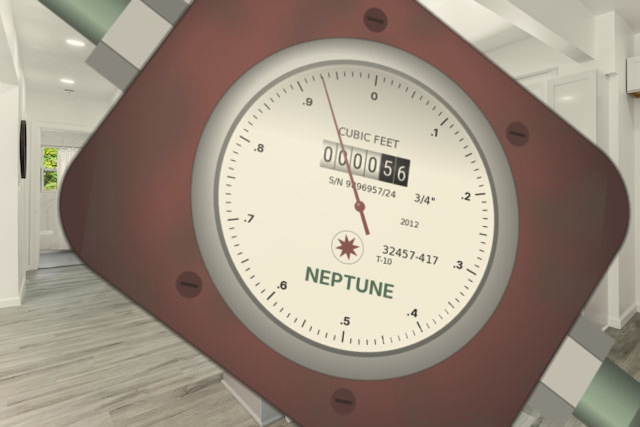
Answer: 55.93; ft³
